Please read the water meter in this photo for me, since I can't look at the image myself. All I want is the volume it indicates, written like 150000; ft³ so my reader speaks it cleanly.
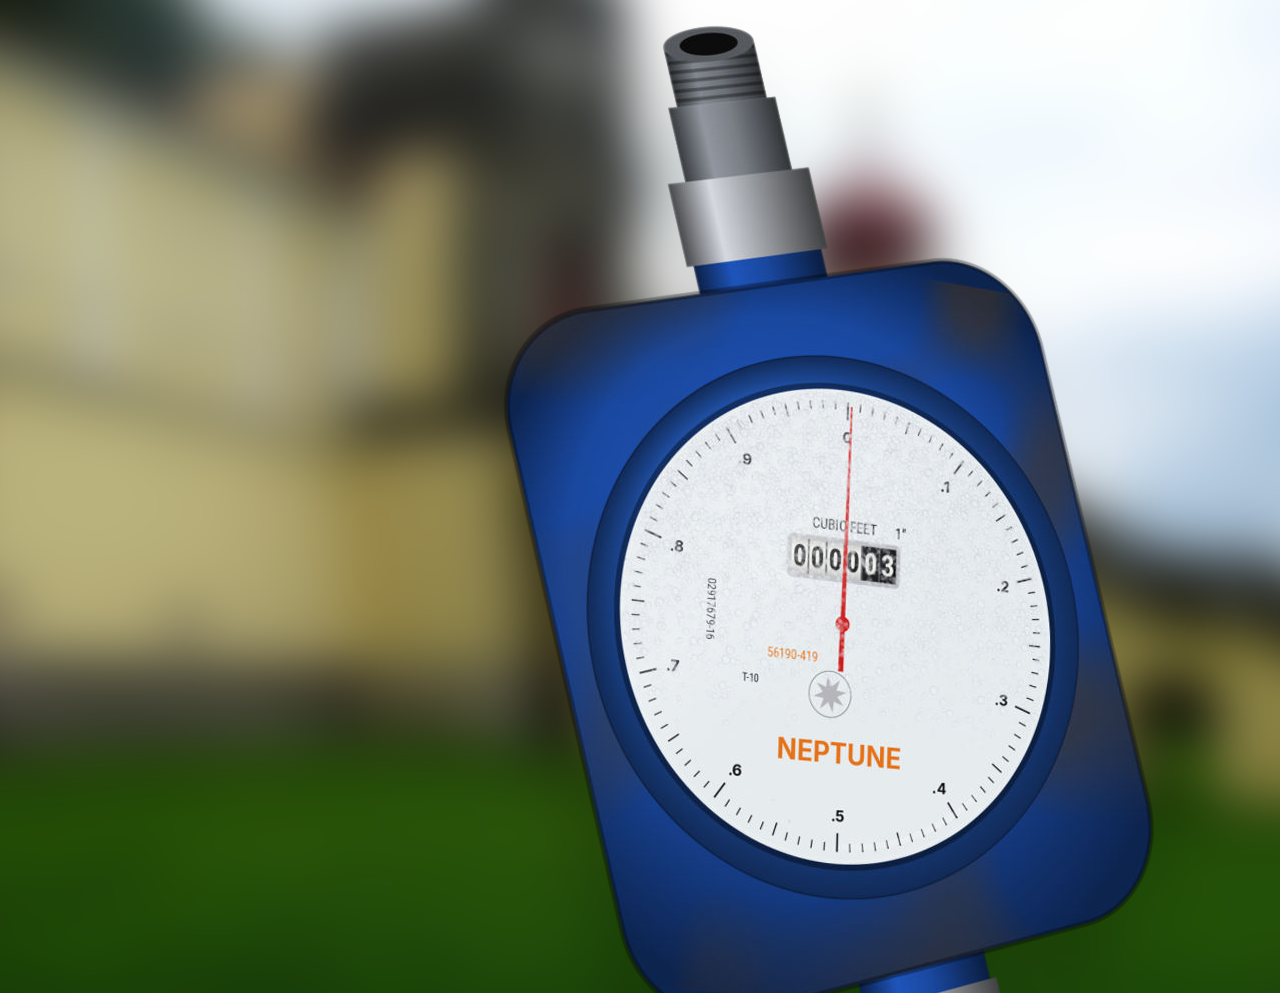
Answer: 3.00; ft³
